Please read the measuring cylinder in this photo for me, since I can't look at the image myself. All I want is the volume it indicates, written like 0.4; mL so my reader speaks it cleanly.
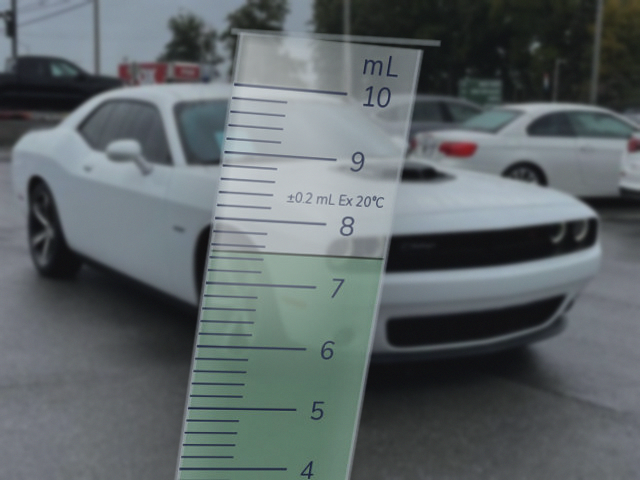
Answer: 7.5; mL
